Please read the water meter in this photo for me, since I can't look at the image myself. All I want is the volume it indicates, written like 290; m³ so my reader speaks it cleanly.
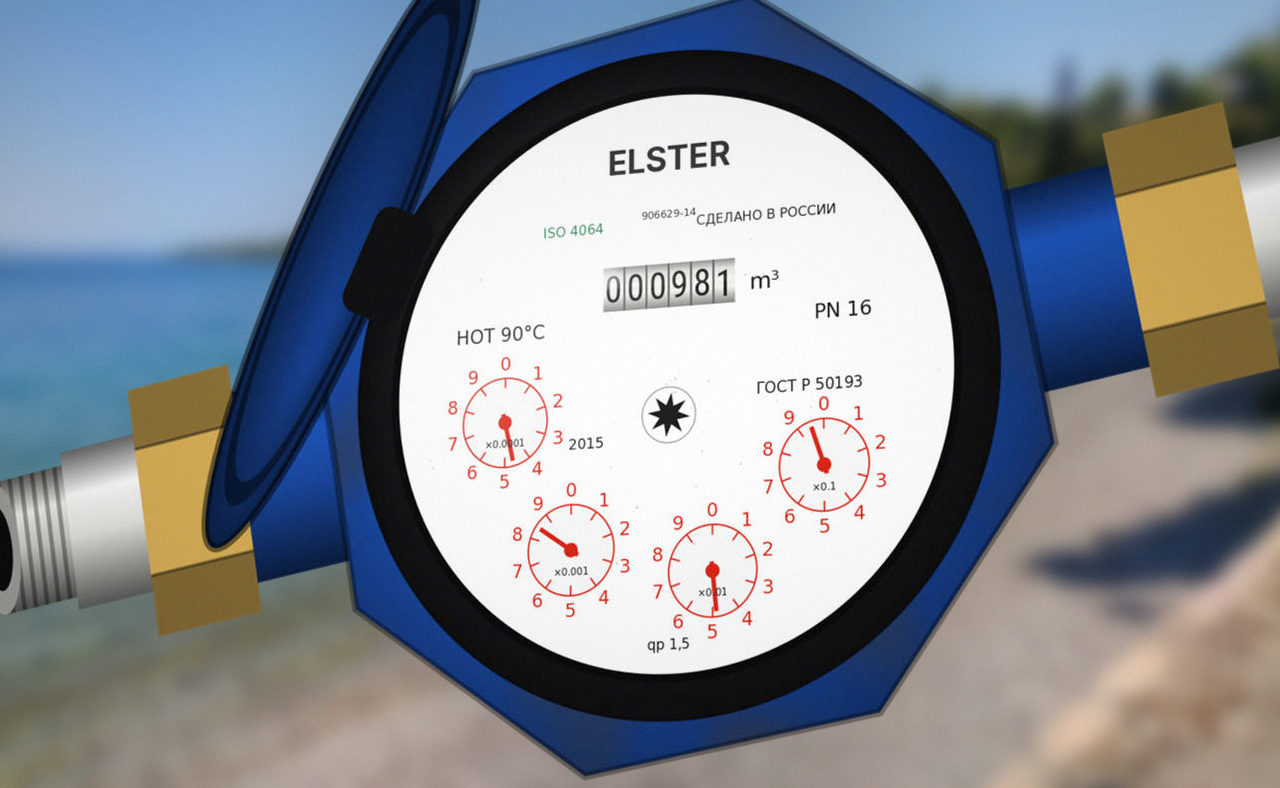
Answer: 980.9484; m³
